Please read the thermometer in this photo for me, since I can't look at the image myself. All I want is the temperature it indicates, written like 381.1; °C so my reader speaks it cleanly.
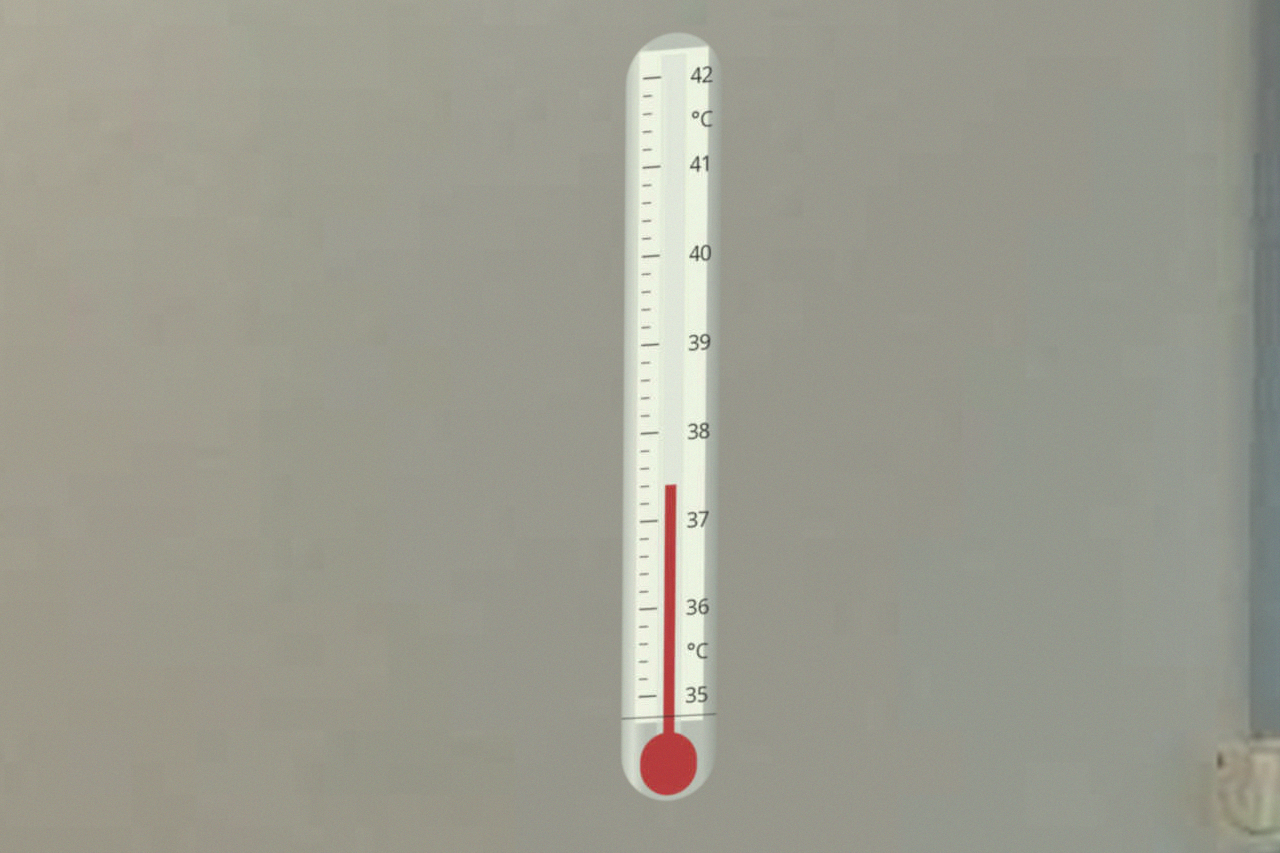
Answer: 37.4; °C
